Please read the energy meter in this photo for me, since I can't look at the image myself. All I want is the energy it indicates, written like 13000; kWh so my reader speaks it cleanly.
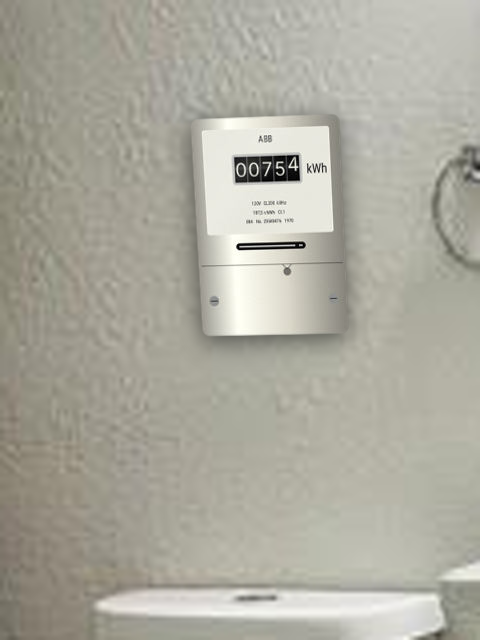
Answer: 754; kWh
